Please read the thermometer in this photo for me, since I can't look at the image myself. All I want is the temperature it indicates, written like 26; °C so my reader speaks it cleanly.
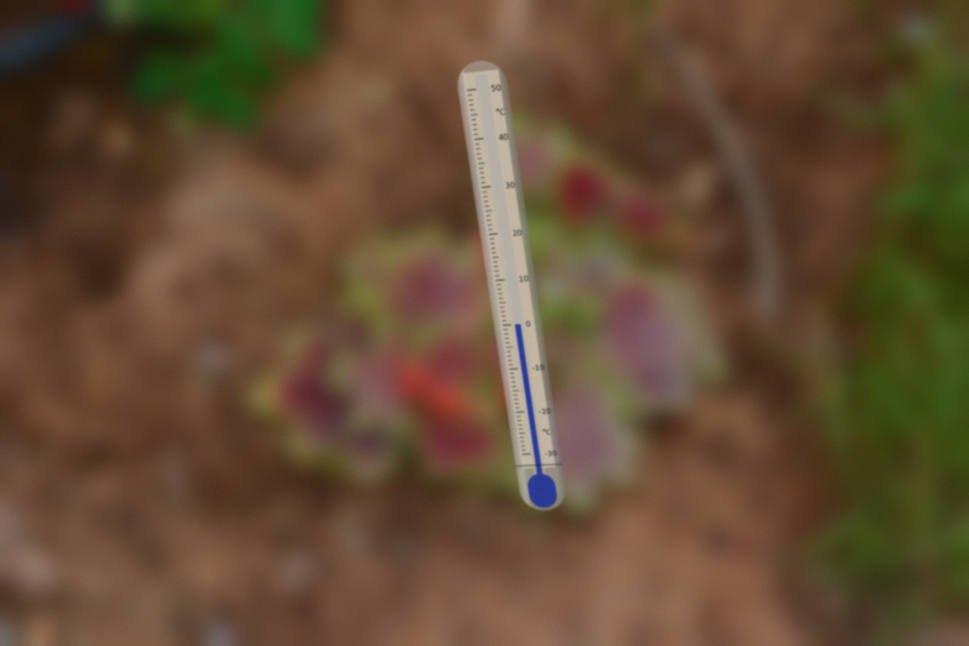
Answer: 0; °C
